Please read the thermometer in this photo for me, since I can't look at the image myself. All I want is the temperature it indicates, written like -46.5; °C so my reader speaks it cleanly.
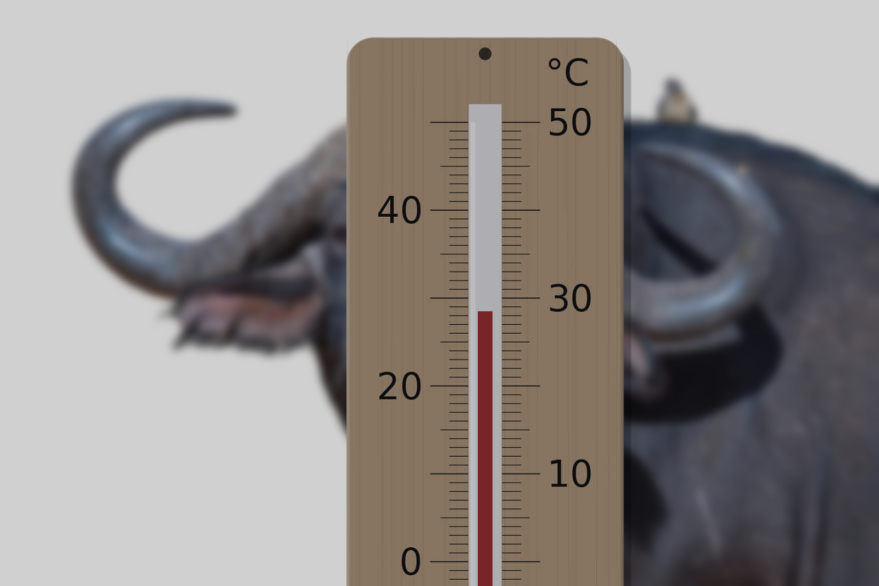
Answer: 28.5; °C
